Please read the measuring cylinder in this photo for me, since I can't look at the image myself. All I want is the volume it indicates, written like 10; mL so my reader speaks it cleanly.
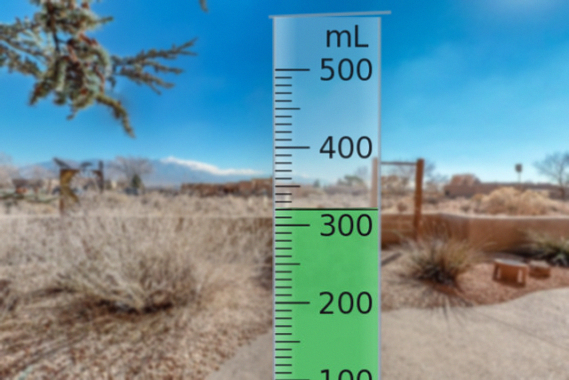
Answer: 320; mL
